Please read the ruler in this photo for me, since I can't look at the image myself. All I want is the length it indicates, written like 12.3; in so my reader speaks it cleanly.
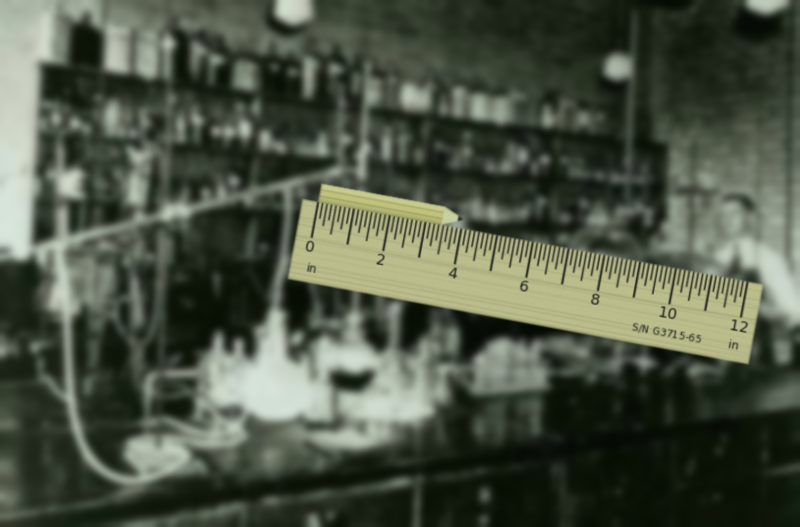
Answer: 4; in
